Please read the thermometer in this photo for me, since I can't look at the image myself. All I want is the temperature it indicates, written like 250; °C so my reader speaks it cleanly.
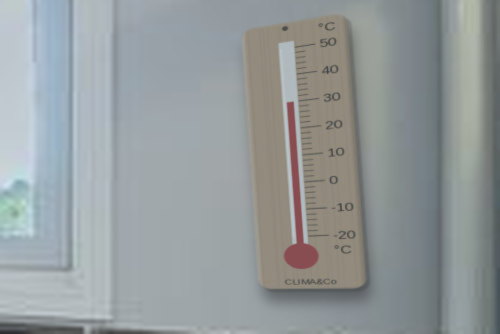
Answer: 30; °C
